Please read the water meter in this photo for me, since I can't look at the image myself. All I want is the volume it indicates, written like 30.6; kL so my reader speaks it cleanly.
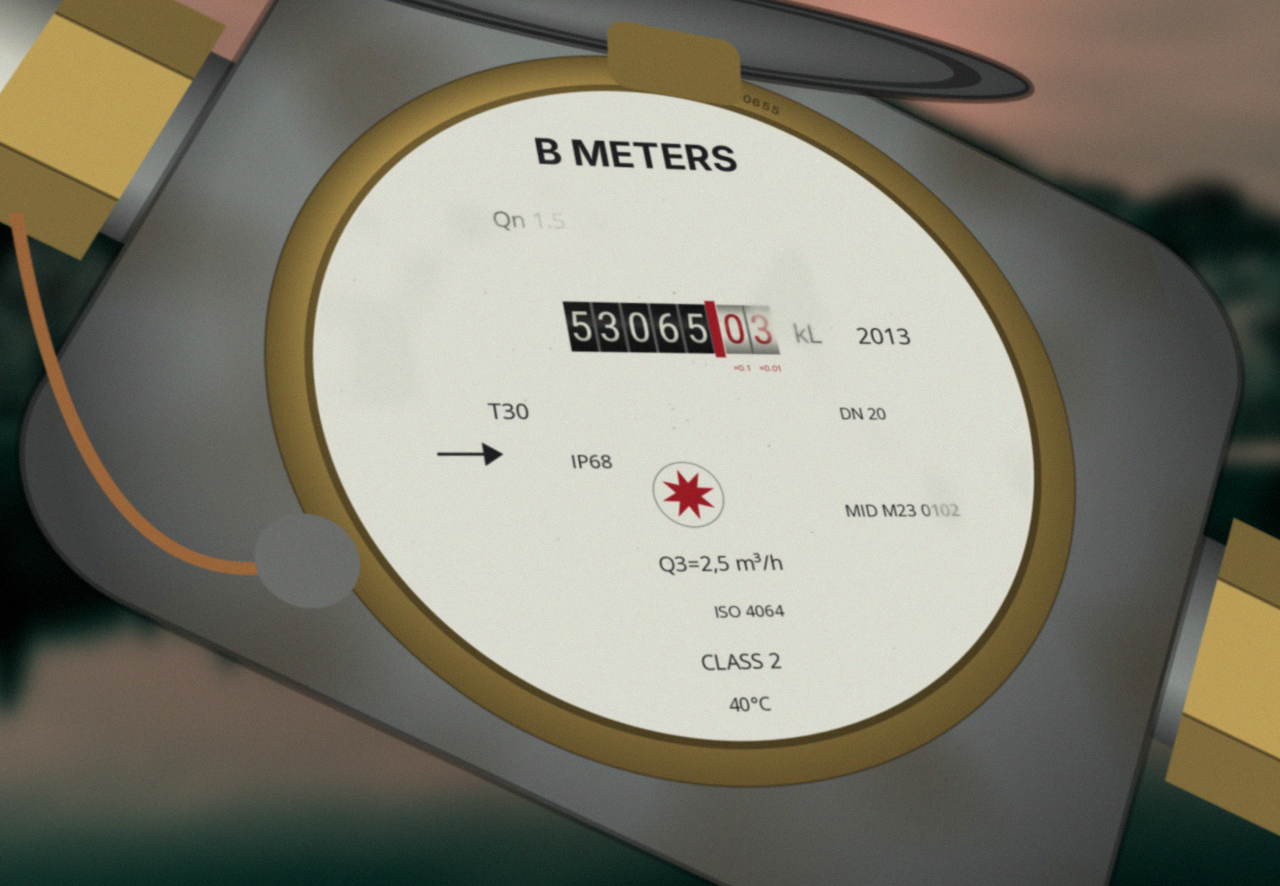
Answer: 53065.03; kL
